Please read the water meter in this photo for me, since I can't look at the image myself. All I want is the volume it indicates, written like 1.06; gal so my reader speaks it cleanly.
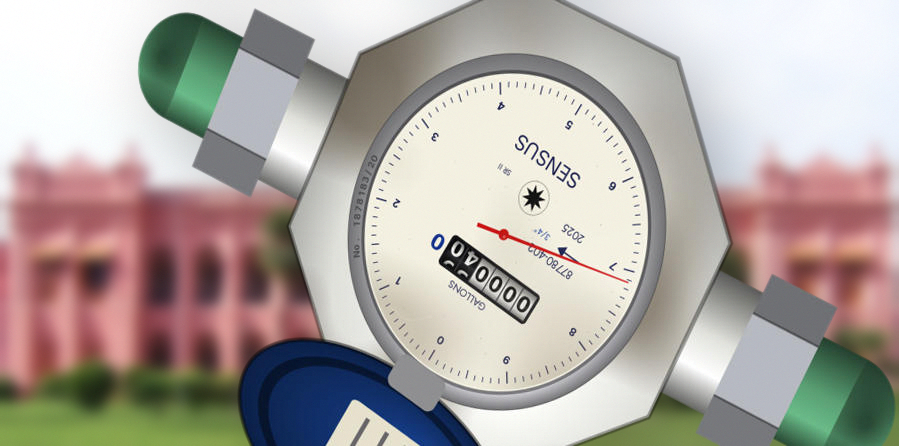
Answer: 397.1; gal
